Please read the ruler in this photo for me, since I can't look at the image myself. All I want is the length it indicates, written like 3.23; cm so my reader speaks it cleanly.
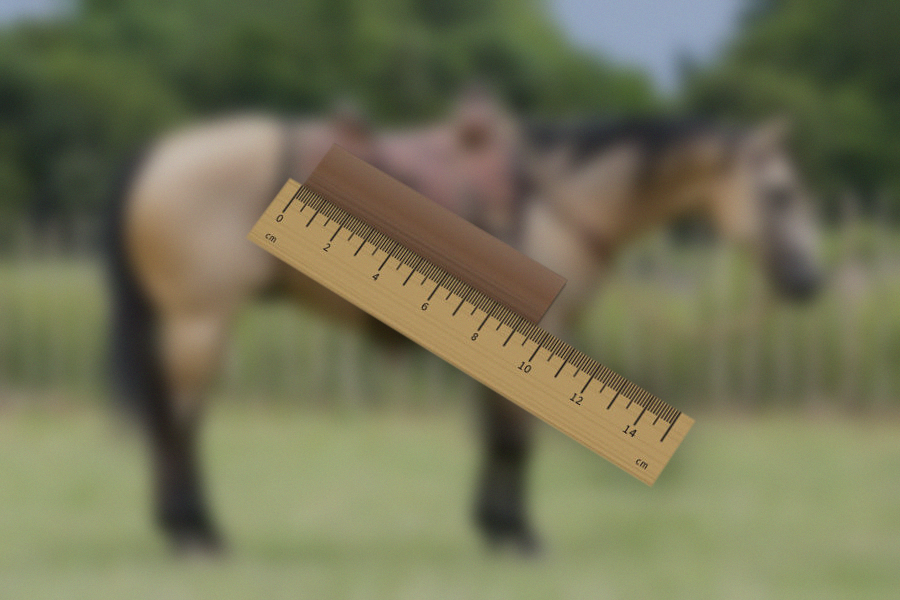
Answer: 9.5; cm
